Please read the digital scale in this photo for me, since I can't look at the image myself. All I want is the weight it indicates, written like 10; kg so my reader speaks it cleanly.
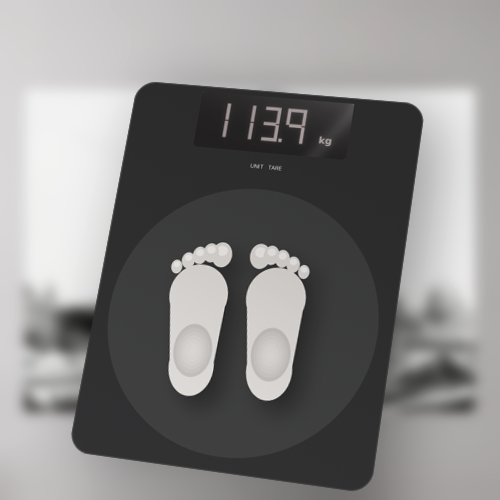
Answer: 113.9; kg
